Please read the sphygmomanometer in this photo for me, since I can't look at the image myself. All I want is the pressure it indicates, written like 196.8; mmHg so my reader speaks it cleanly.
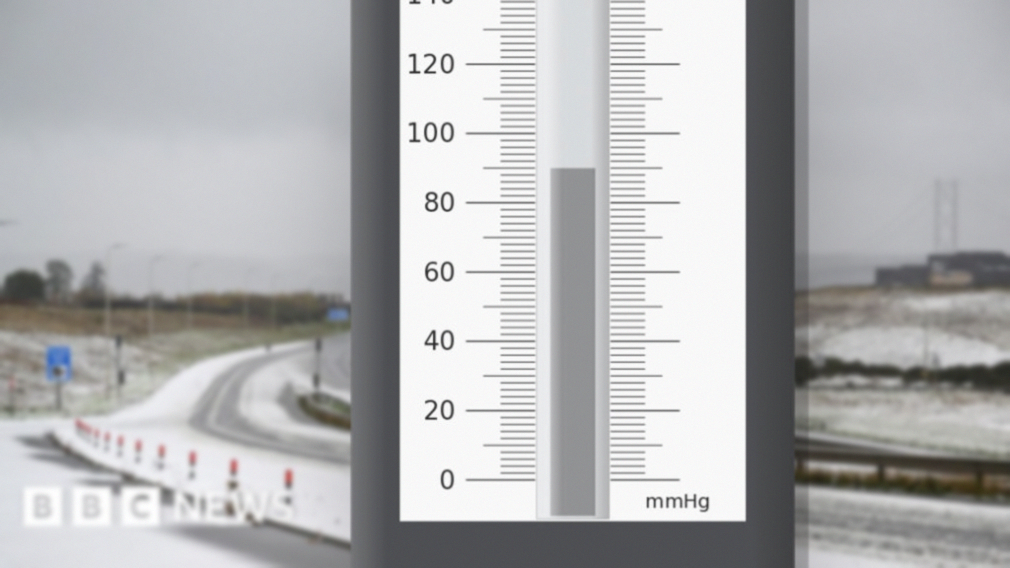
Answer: 90; mmHg
